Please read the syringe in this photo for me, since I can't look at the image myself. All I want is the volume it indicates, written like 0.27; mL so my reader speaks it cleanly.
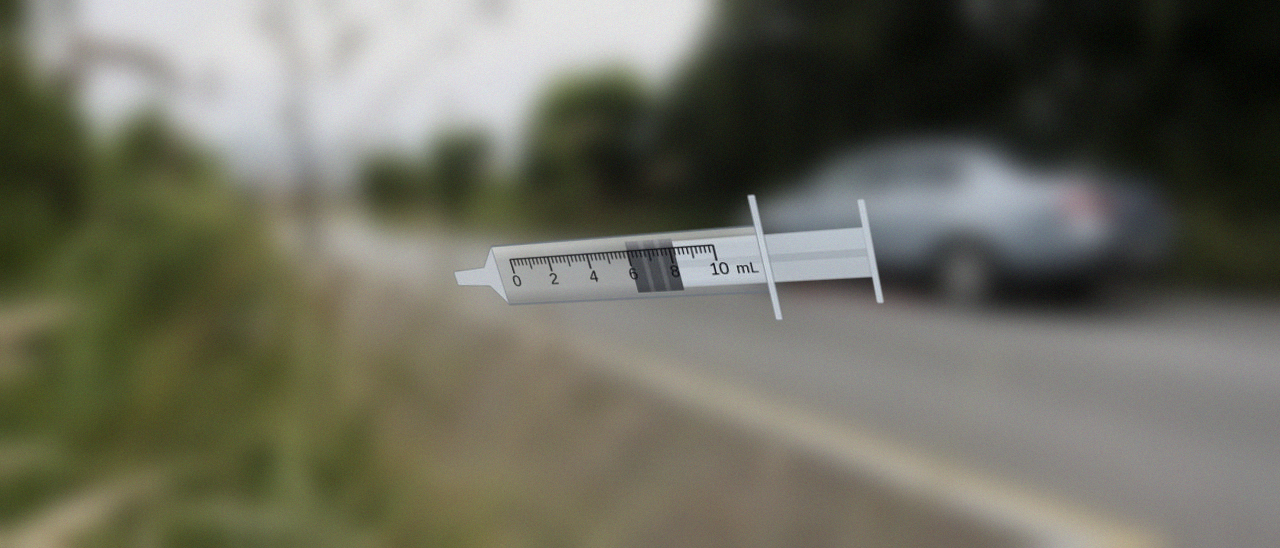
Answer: 6; mL
